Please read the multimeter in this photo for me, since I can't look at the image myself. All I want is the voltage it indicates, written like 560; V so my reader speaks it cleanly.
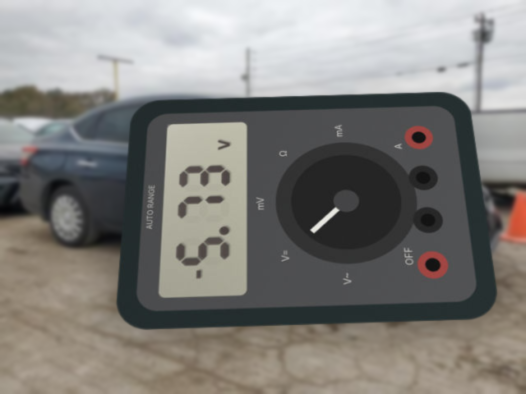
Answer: -5.73; V
